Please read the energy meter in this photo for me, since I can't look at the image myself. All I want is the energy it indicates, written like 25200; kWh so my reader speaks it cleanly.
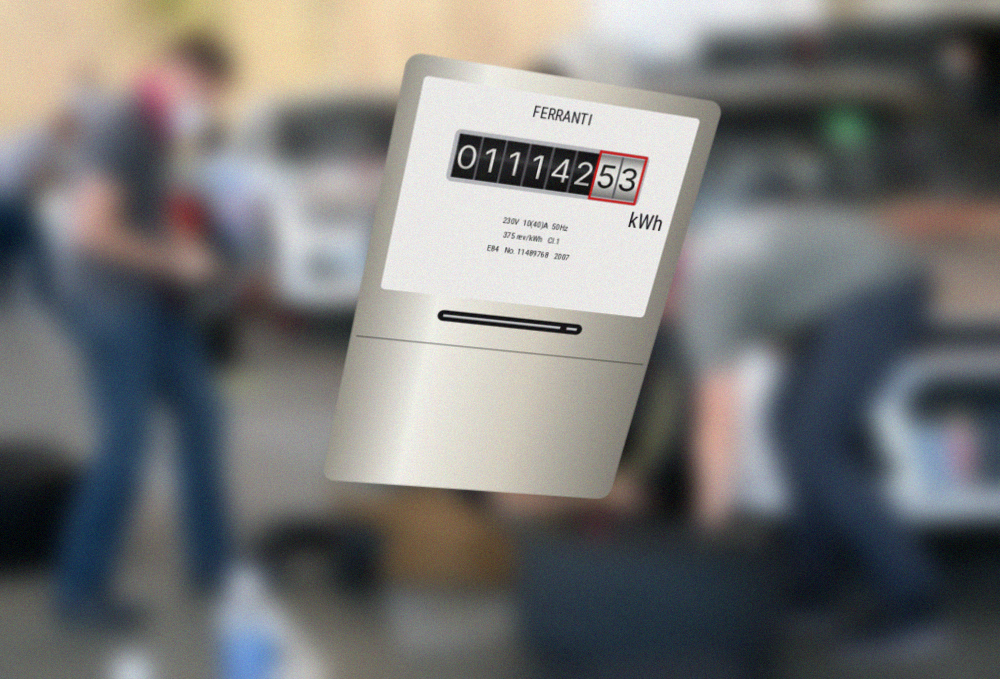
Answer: 11142.53; kWh
